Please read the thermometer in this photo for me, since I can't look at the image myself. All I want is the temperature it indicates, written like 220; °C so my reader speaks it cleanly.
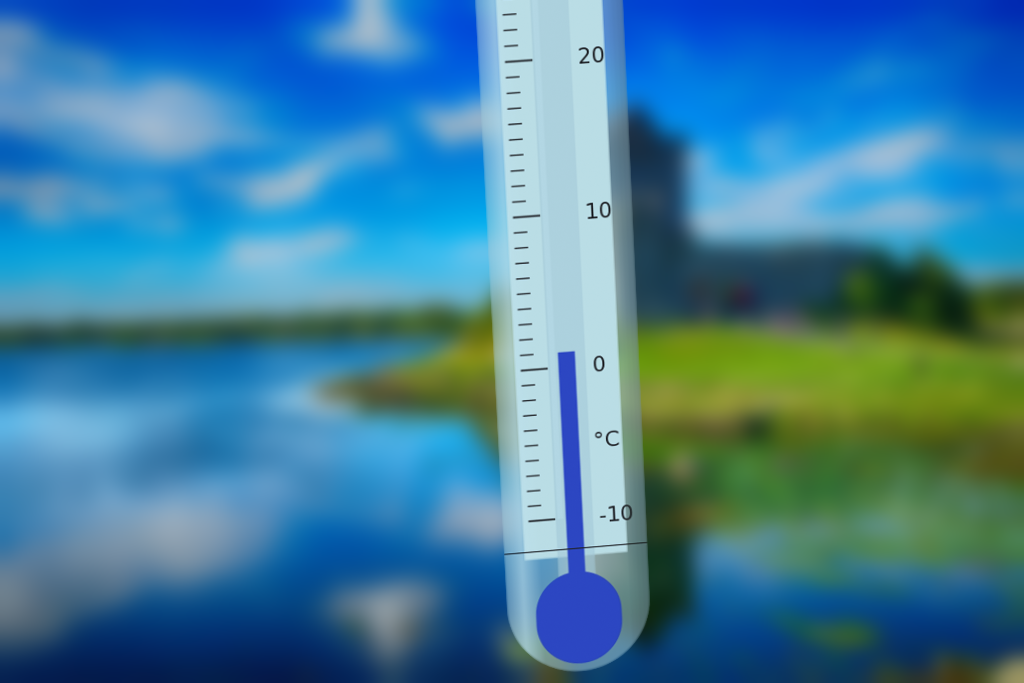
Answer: 1; °C
